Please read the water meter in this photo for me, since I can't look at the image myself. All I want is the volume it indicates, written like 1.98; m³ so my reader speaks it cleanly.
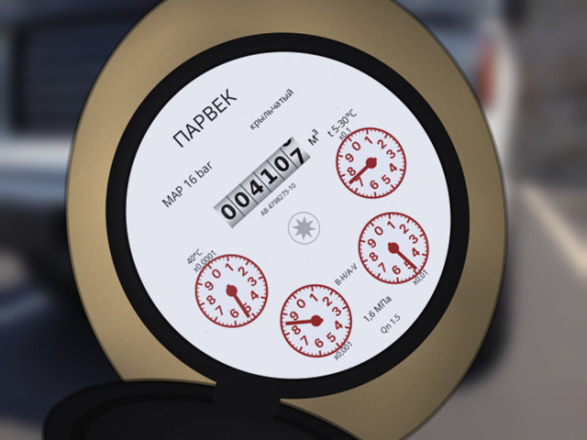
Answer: 4106.7485; m³
